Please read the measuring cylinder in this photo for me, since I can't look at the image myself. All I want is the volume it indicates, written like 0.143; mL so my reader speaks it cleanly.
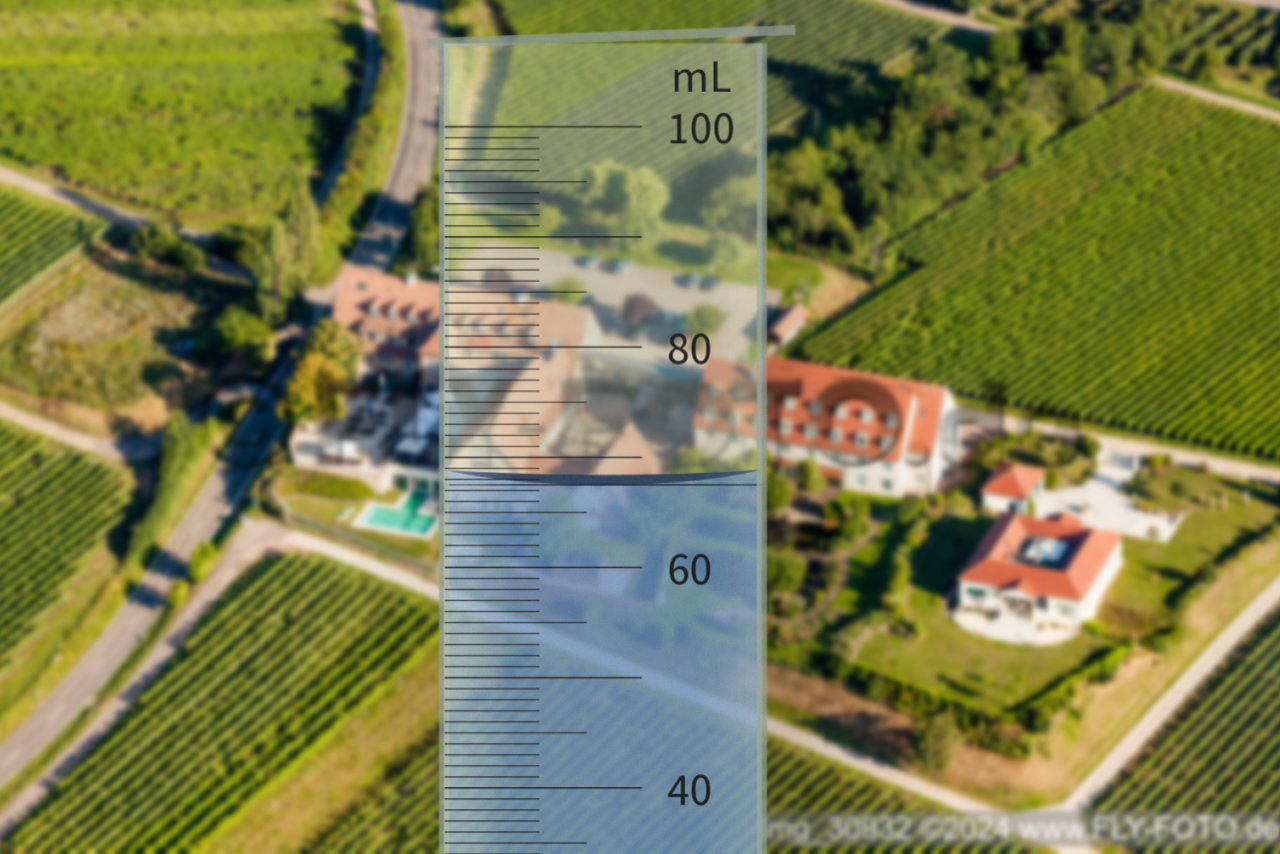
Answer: 67.5; mL
